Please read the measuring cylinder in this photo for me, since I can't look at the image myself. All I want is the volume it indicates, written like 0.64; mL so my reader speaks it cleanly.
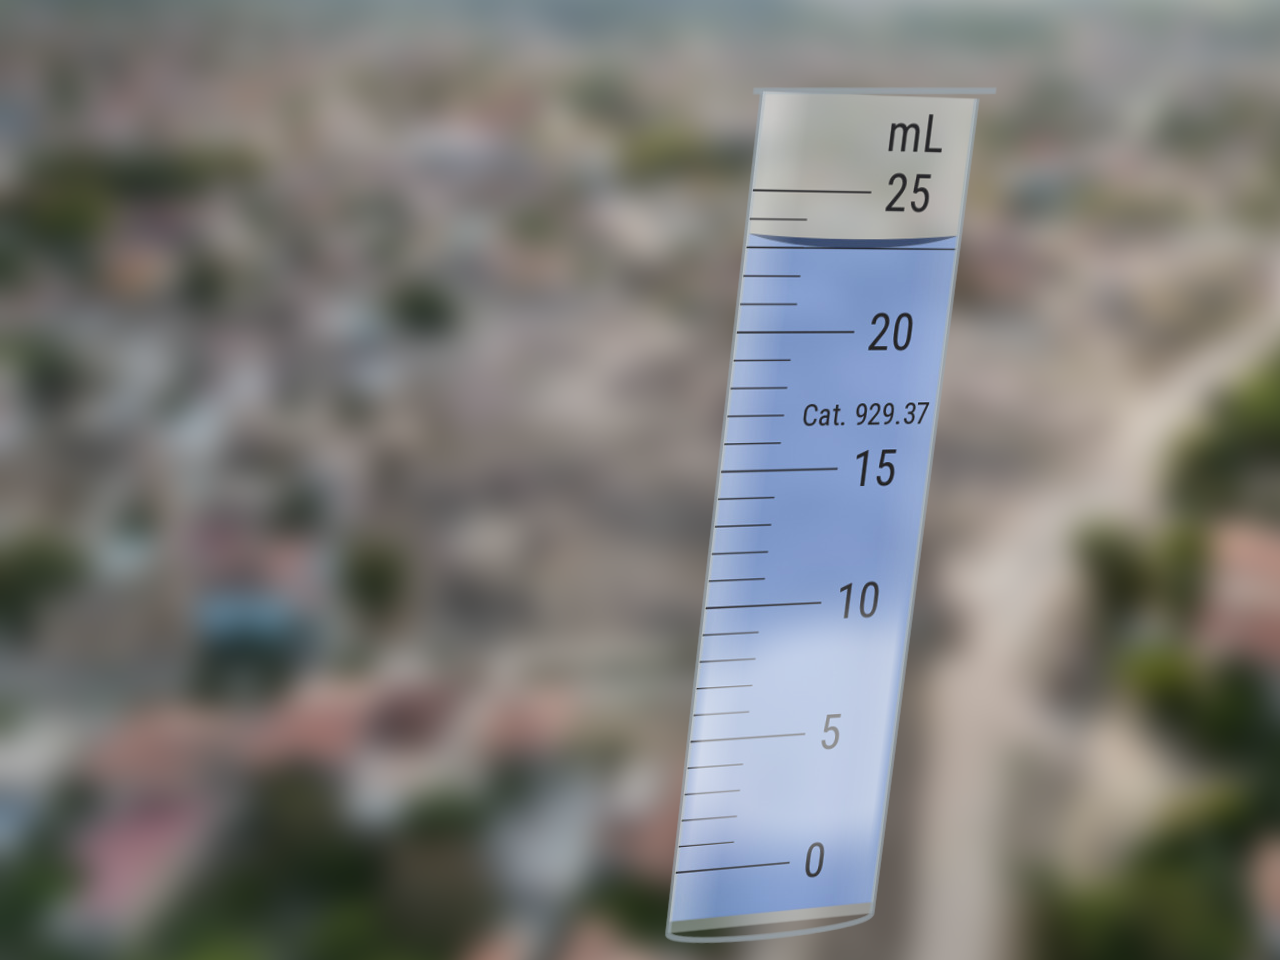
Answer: 23; mL
